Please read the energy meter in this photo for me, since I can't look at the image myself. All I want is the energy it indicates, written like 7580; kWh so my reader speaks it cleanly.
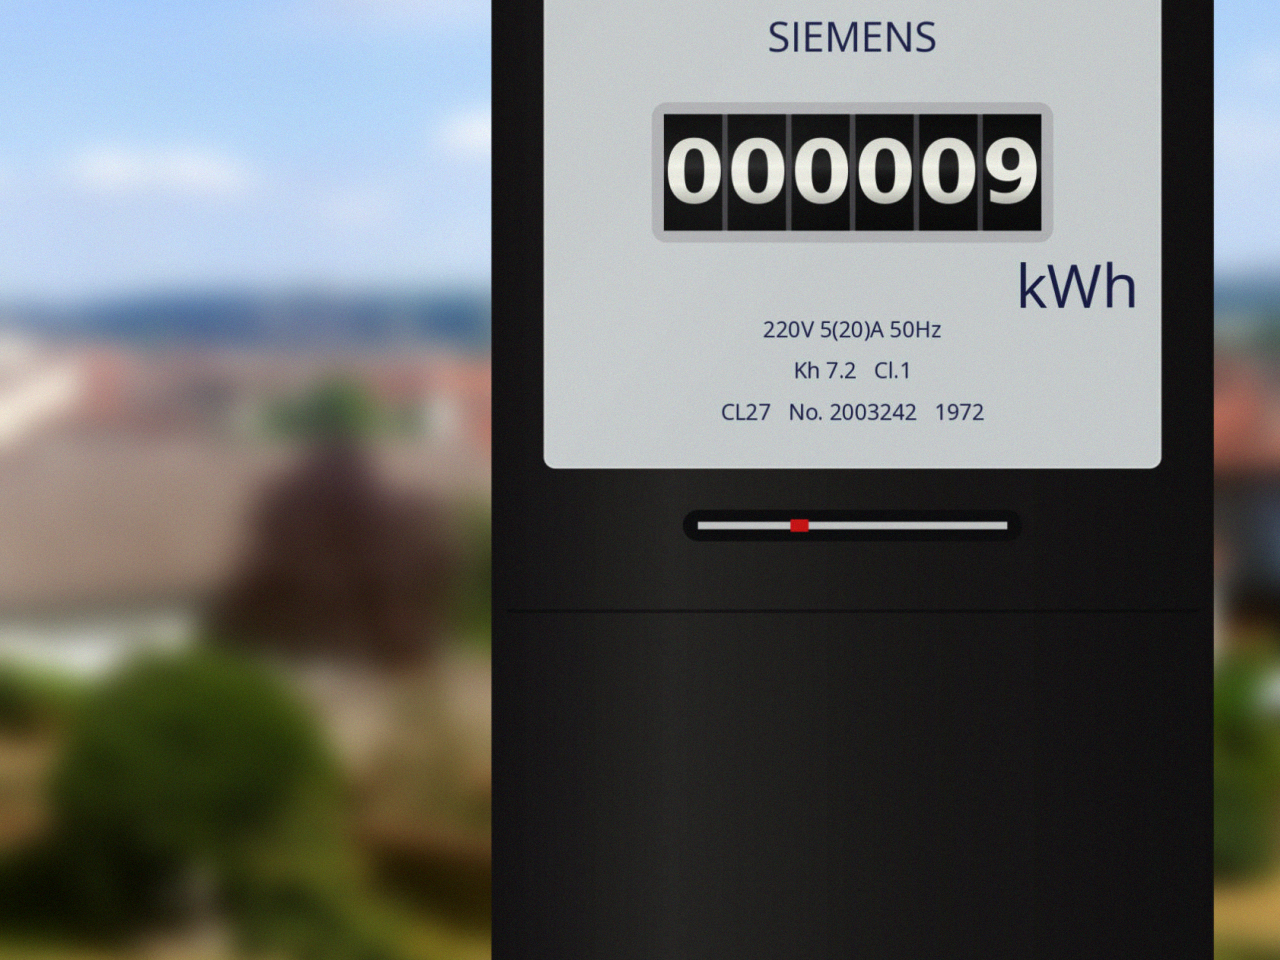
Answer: 9; kWh
